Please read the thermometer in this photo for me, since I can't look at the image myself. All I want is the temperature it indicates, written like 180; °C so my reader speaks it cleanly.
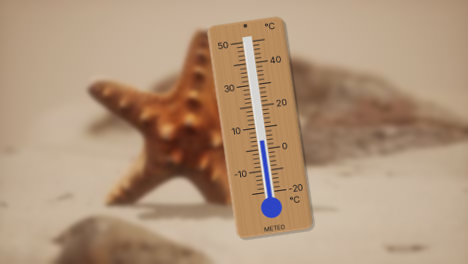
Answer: 4; °C
